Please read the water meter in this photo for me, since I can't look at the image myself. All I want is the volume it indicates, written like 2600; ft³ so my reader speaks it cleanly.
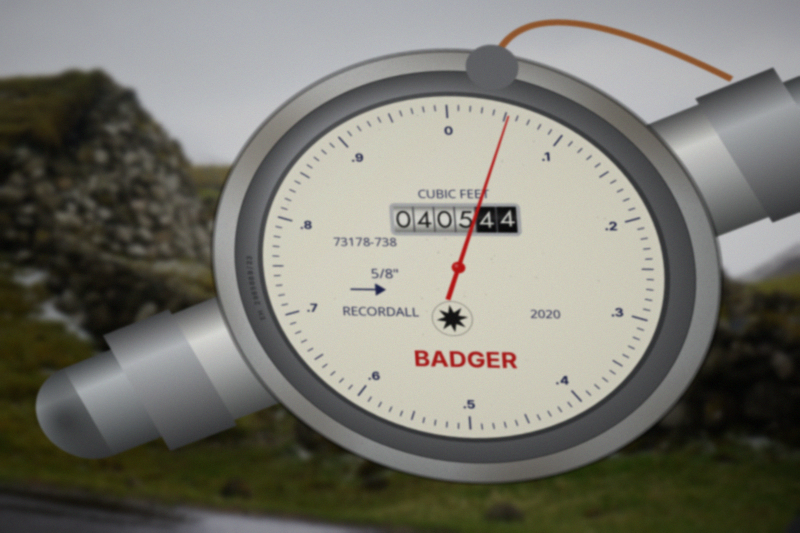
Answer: 40544.05; ft³
